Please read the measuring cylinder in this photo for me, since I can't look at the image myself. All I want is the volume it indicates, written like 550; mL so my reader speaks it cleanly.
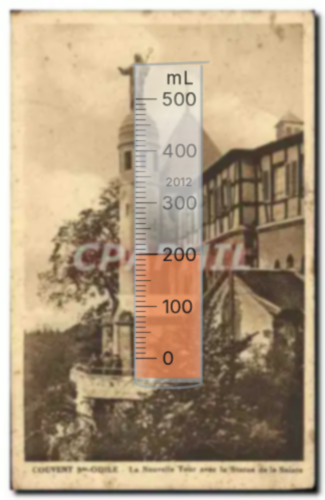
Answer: 200; mL
